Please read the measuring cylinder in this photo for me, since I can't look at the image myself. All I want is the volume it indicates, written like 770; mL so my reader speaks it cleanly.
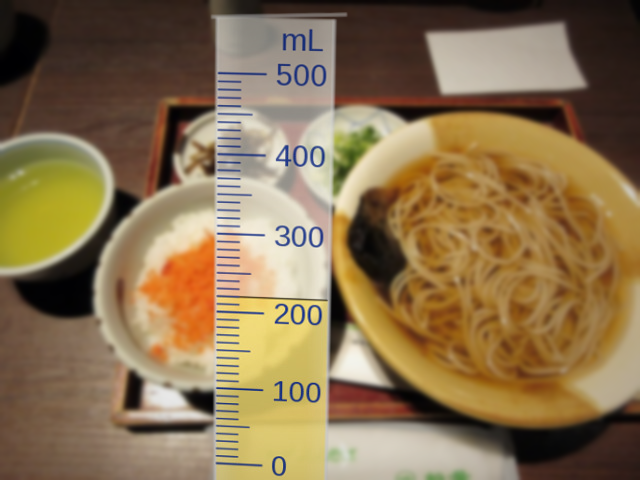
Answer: 220; mL
